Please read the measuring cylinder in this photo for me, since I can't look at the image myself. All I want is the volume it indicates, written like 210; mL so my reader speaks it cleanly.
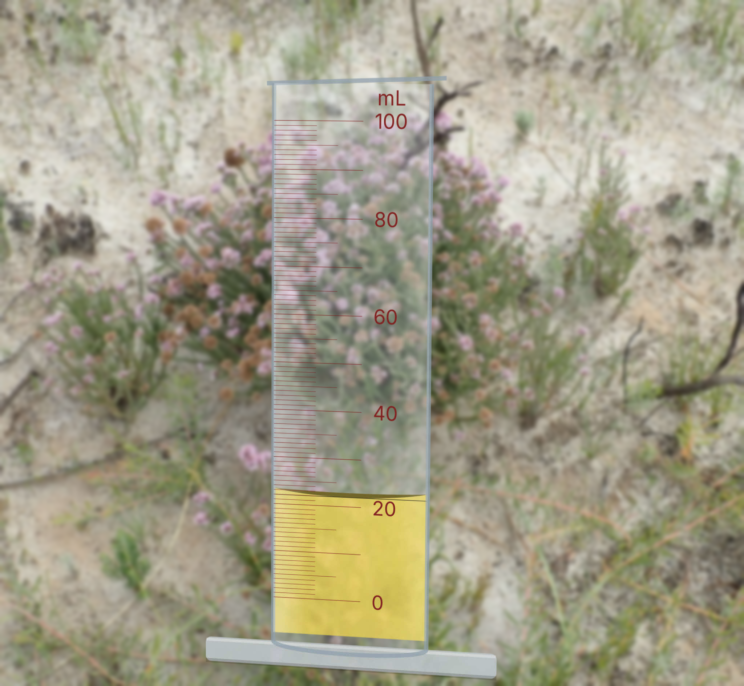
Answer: 22; mL
